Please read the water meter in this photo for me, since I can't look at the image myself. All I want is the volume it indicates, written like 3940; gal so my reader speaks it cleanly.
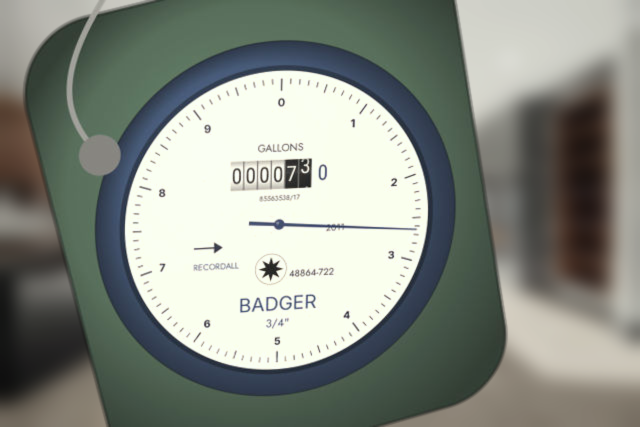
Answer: 732.6; gal
